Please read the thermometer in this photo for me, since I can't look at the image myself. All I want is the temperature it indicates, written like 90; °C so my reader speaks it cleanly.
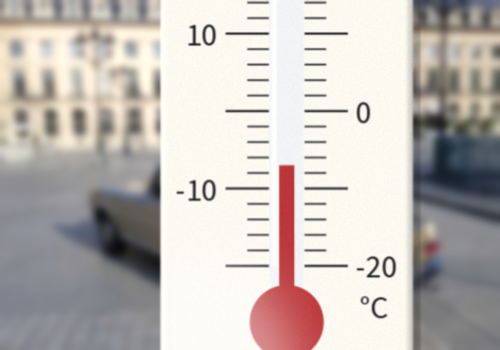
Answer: -7; °C
